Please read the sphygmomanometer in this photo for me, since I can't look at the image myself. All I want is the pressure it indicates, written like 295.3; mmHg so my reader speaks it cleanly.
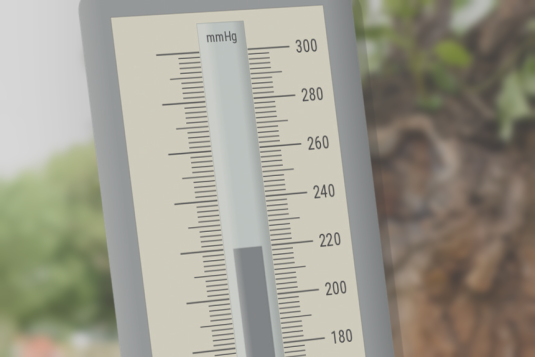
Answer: 220; mmHg
